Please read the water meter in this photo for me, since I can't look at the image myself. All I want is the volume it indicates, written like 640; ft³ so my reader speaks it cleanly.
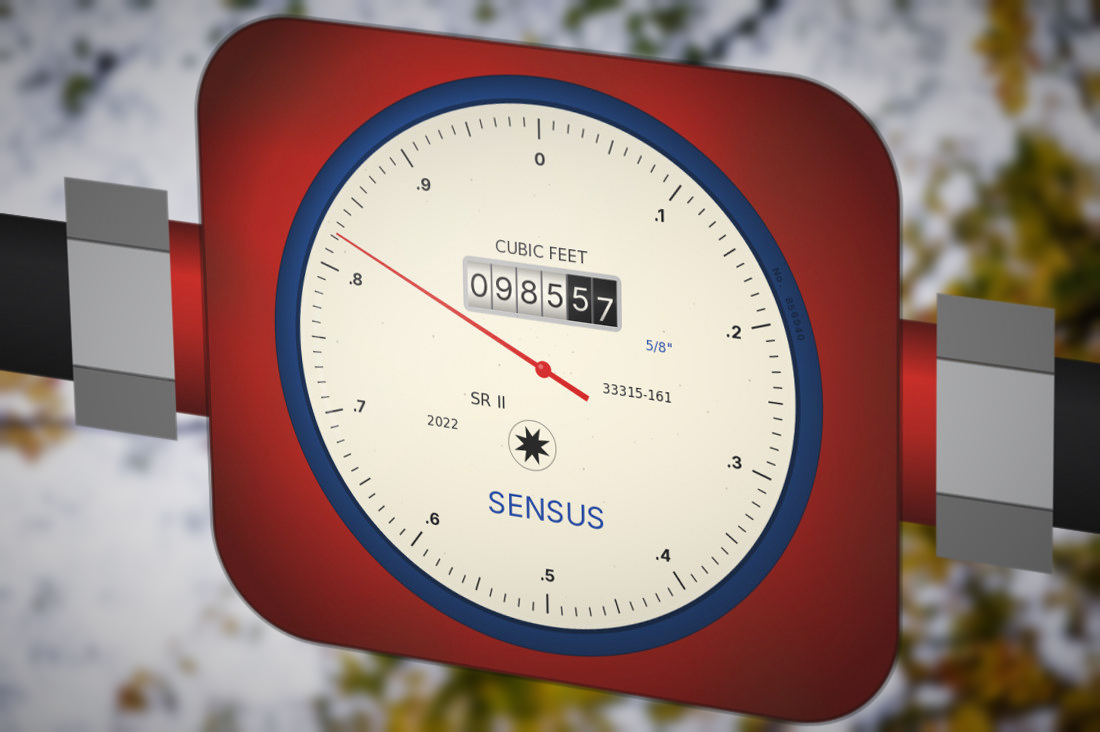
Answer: 98556.82; ft³
